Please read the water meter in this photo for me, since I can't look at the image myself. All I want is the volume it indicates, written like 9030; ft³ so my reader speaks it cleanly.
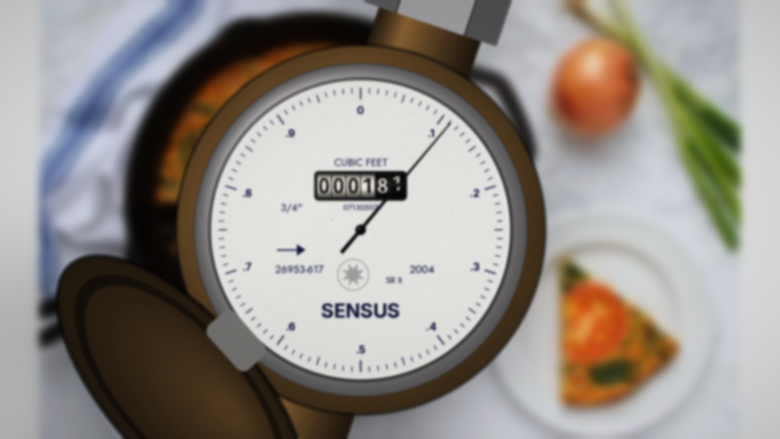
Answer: 181.11; ft³
